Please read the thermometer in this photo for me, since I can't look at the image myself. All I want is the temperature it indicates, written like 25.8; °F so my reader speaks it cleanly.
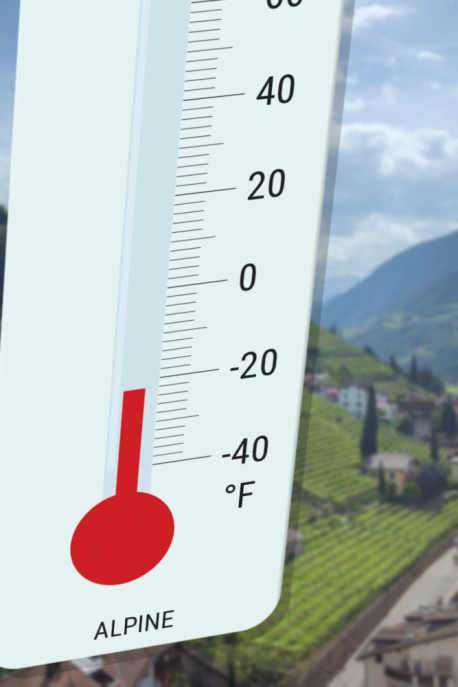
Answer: -22; °F
